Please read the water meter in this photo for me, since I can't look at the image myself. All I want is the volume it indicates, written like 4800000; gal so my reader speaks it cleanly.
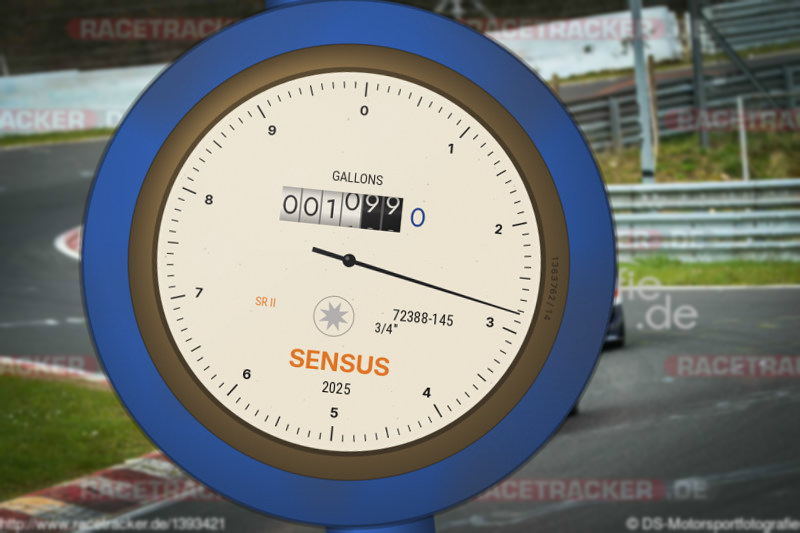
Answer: 10992.8; gal
